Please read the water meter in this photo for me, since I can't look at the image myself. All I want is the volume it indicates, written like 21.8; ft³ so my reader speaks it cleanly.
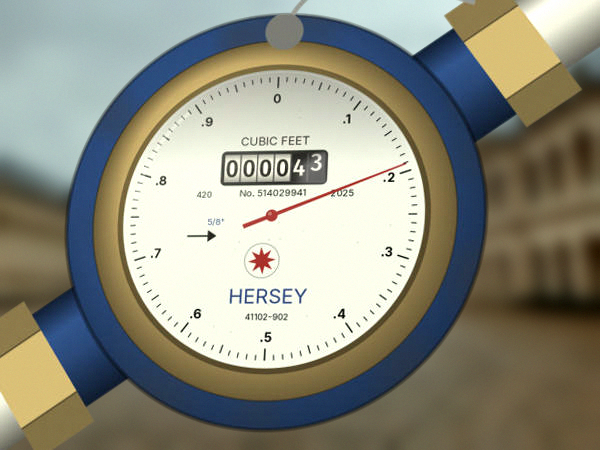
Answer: 43.19; ft³
